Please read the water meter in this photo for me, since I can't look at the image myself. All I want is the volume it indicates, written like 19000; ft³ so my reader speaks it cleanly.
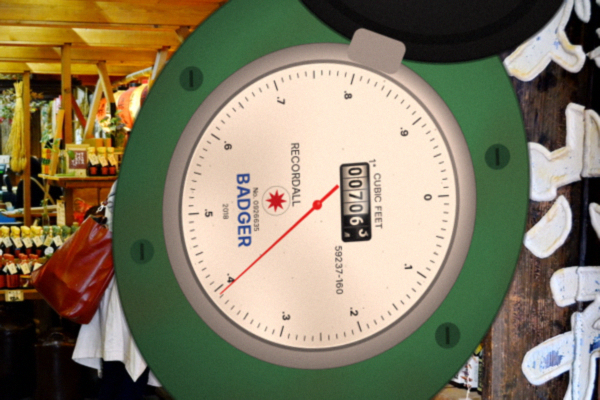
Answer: 7063.39; ft³
